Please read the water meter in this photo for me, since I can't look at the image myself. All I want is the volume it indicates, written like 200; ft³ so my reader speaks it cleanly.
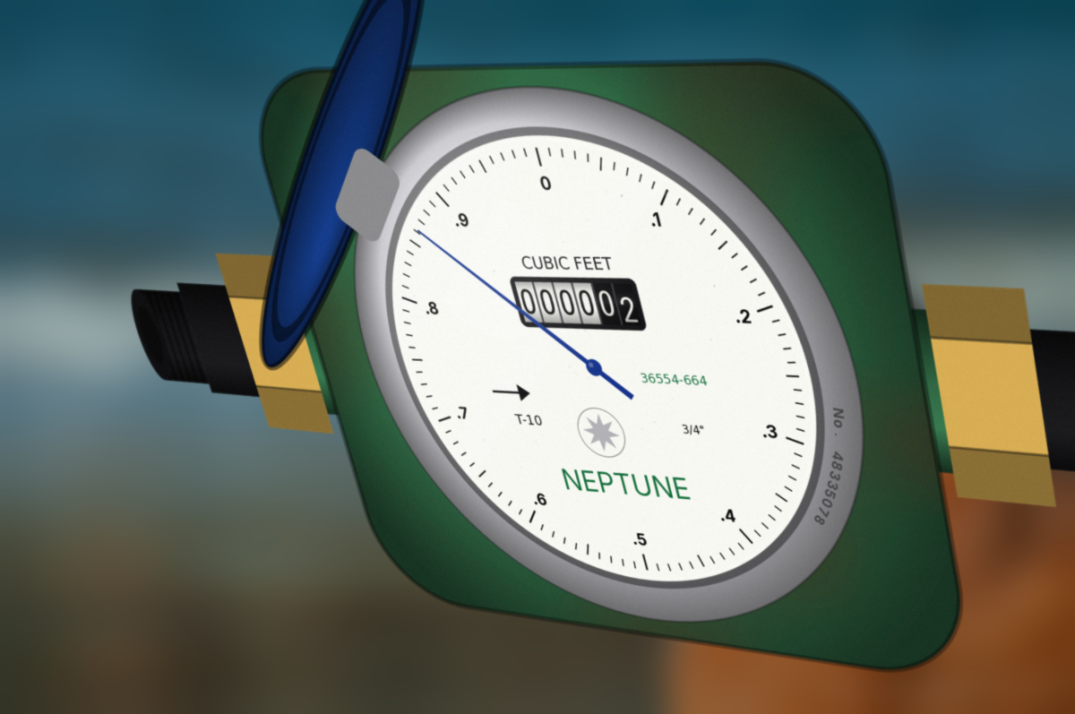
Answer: 1.86; ft³
